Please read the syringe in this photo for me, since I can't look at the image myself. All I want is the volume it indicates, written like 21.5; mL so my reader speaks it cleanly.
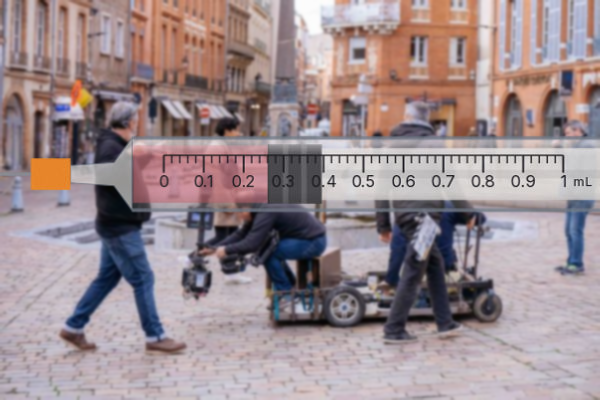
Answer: 0.26; mL
